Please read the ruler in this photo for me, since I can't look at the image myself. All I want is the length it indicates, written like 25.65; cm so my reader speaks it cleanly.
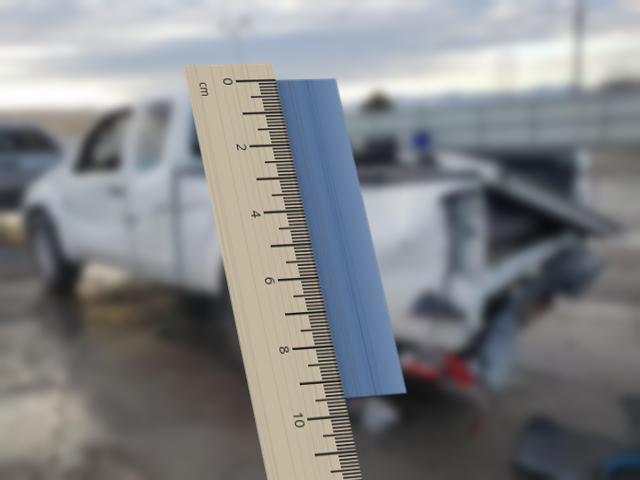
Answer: 9.5; cm
